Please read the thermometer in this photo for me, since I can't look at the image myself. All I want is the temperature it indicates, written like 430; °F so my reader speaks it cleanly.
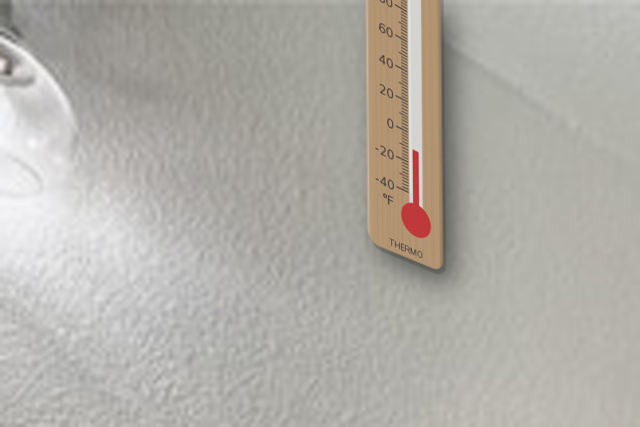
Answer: -10; °F
